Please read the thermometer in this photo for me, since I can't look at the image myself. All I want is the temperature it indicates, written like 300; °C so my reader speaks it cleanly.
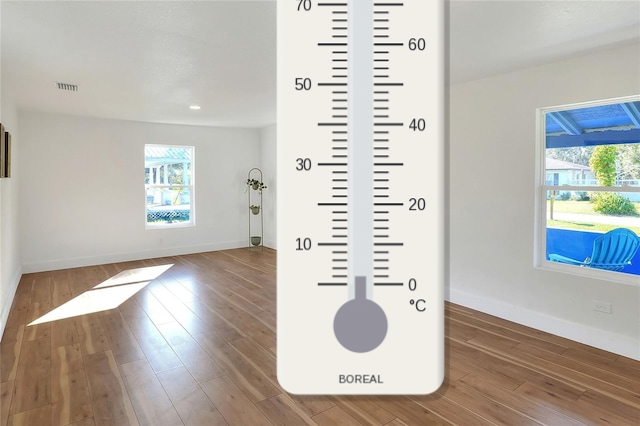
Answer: 2; °C
